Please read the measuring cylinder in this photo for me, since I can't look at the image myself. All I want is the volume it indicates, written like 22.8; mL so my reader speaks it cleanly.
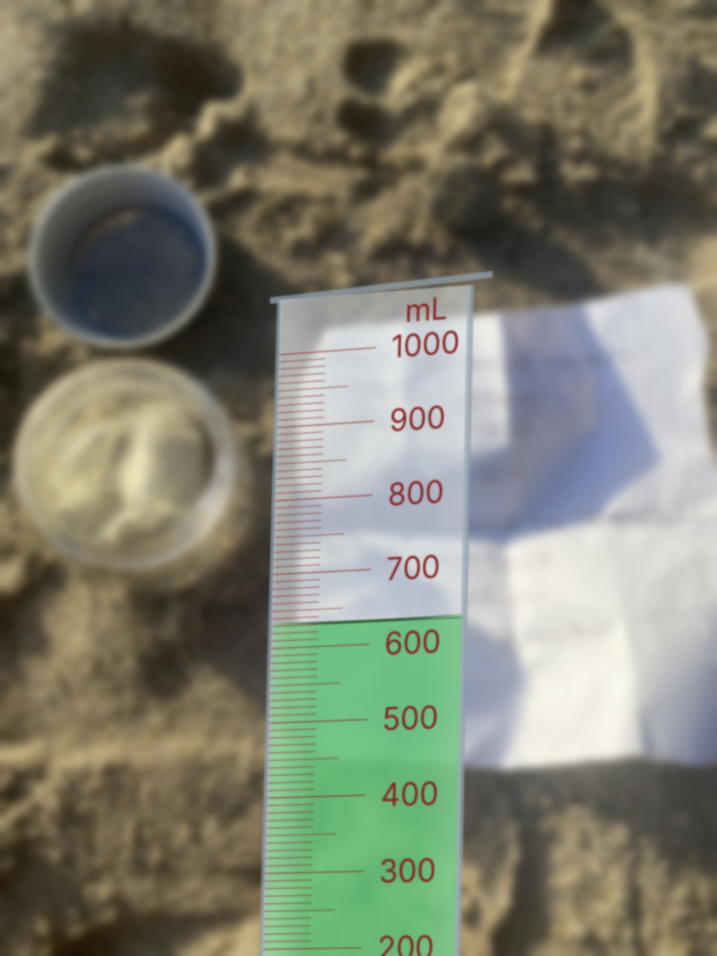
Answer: 630; mL
